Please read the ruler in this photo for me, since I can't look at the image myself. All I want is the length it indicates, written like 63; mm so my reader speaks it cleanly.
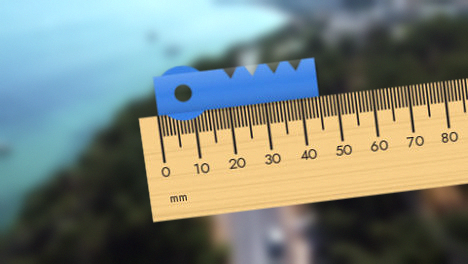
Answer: 45; mm
